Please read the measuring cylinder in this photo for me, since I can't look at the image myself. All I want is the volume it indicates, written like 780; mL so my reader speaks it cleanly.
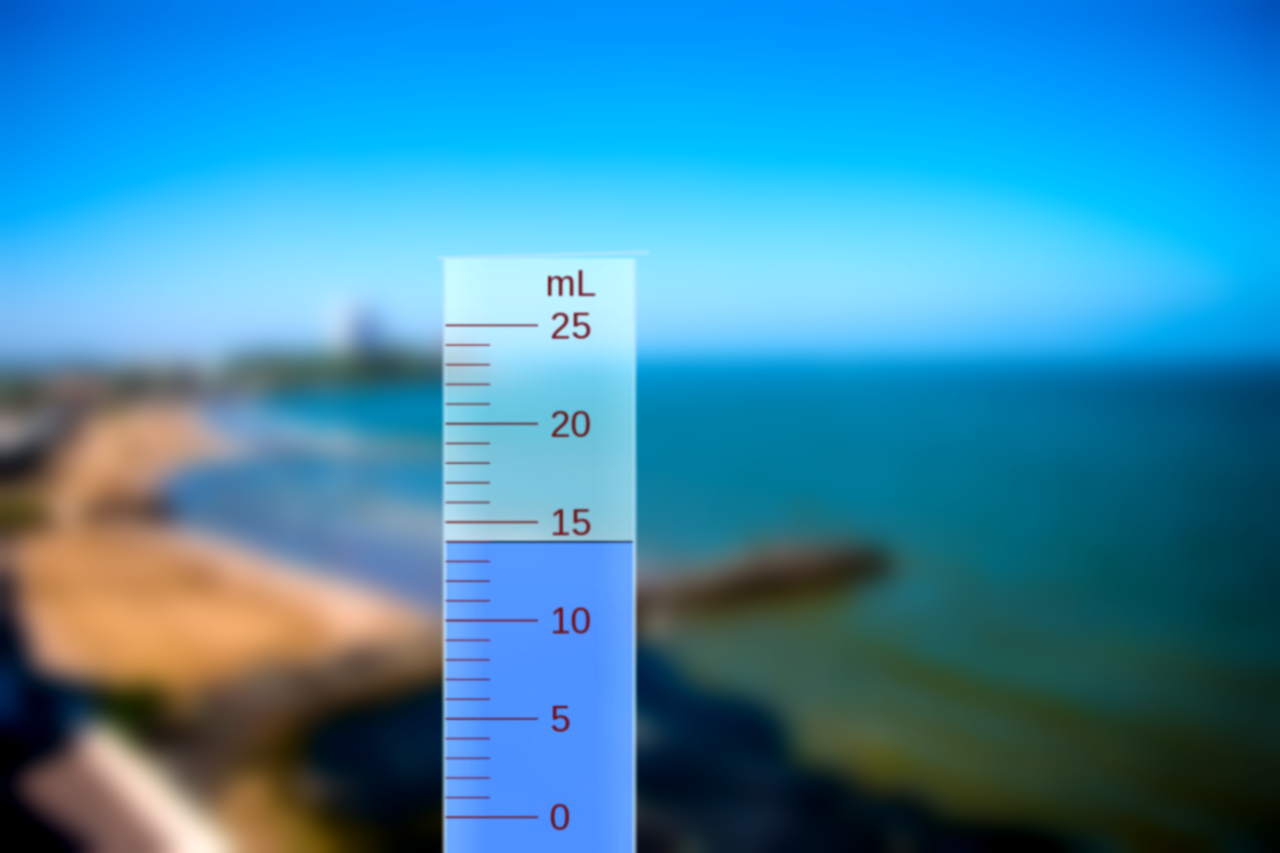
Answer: 14; mL
